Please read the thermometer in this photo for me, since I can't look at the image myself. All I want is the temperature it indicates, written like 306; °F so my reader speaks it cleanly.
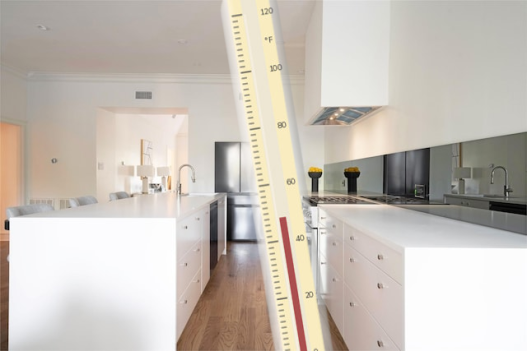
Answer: 48; °F
